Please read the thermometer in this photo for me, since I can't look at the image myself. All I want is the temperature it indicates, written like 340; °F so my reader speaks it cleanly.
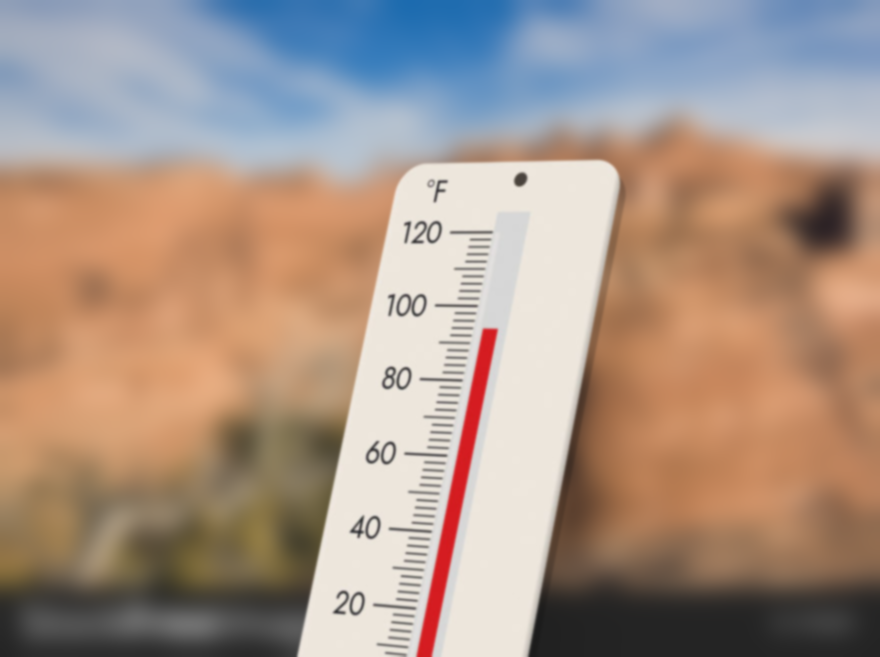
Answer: 94; °F
